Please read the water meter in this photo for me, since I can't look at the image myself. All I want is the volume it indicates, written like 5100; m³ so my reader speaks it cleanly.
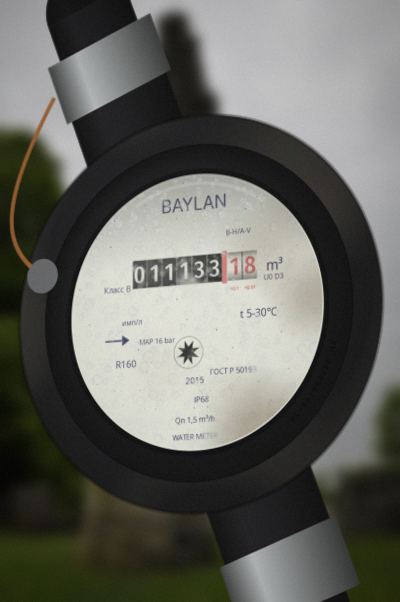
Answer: 11133.18; m³
